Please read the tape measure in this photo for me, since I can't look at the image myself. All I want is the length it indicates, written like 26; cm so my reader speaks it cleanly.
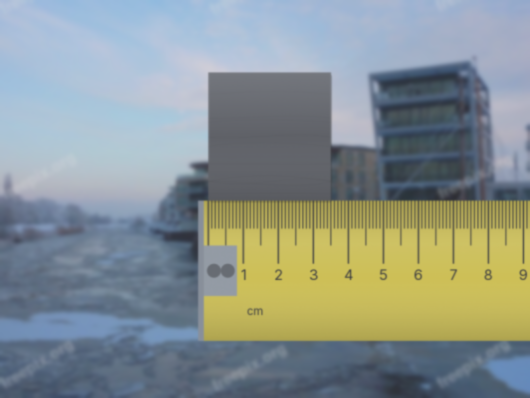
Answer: 3.5; cm
